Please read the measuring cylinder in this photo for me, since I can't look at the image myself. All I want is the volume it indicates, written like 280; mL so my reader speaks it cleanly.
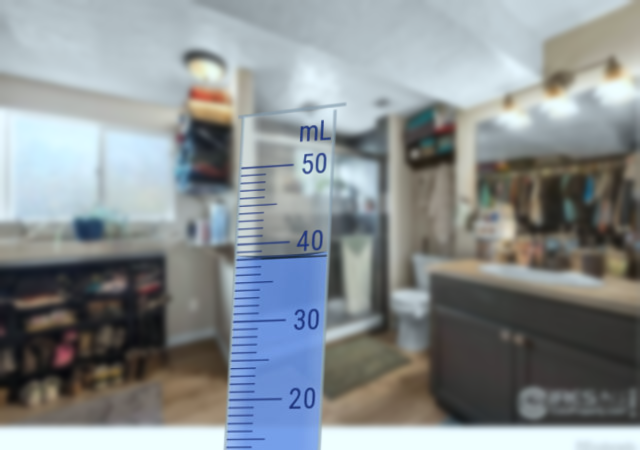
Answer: 38; mL
